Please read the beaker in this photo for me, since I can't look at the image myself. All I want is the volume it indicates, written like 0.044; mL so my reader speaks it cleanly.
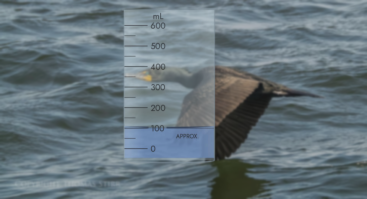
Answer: 100; mL
